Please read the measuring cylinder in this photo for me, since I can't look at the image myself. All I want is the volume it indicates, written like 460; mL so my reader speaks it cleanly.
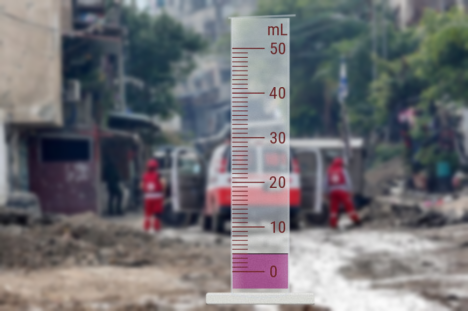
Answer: 4; mL
